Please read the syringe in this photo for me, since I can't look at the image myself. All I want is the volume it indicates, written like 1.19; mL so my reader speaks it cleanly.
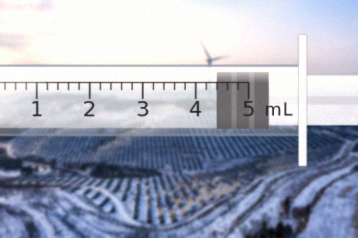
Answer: 4.4; mL
